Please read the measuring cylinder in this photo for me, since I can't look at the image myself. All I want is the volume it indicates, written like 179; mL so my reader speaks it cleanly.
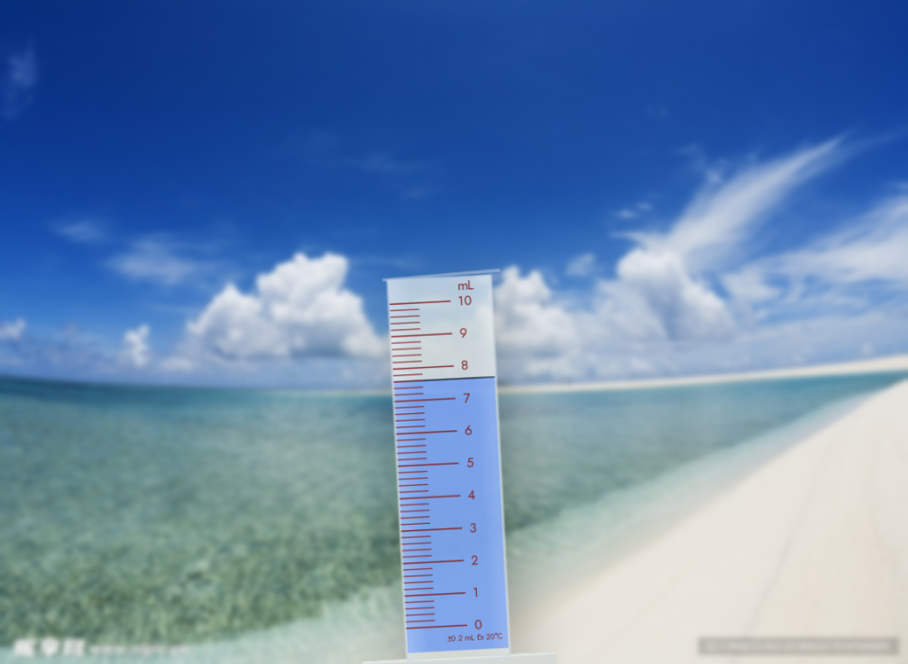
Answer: 7.6; mL
